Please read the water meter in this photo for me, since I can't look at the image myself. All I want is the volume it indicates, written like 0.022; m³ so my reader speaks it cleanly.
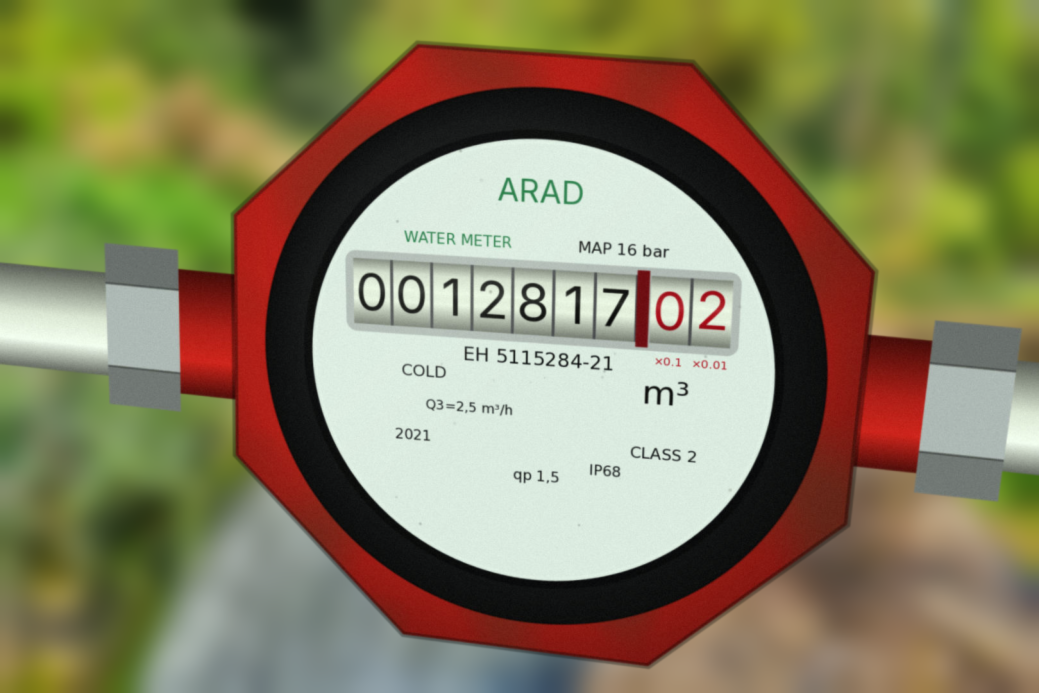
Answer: 12817.02; m³
